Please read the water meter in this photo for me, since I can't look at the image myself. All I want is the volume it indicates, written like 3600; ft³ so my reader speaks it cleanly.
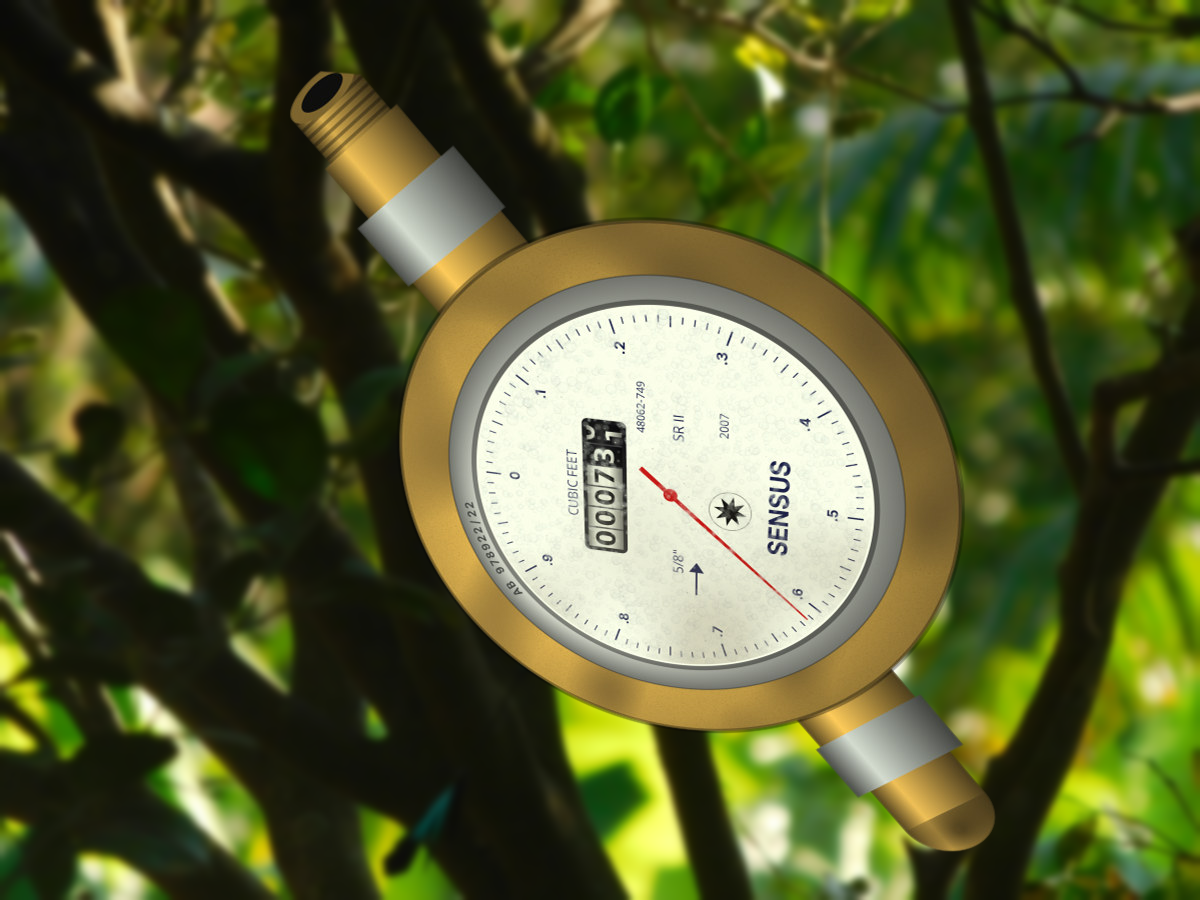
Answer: 730.61; ft³
